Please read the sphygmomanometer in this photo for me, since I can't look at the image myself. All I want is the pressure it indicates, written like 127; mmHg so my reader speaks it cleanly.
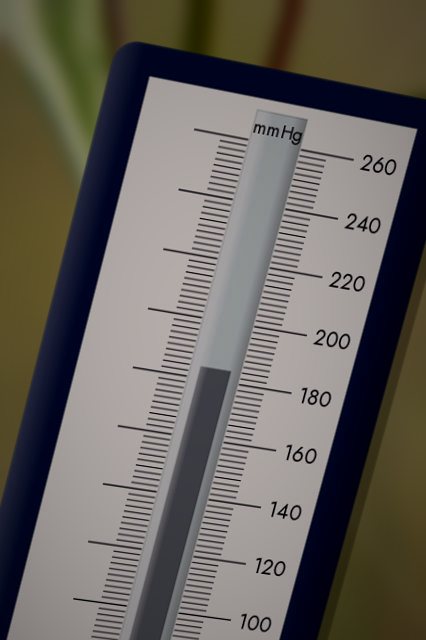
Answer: 184; mmHg
